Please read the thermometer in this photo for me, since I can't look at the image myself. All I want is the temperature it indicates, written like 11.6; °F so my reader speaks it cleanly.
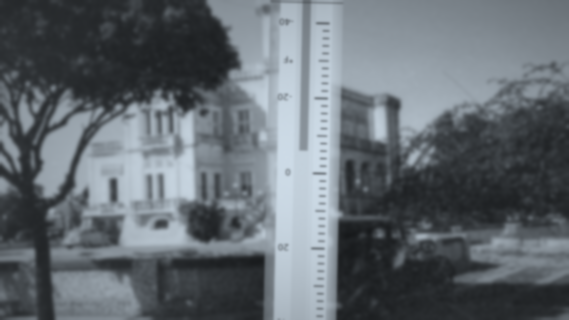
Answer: -6; °F
